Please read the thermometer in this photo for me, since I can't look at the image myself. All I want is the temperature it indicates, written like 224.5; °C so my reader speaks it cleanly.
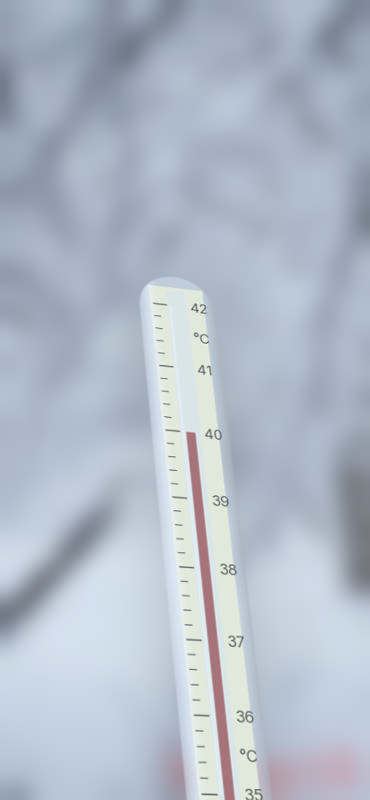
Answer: 40; °C
